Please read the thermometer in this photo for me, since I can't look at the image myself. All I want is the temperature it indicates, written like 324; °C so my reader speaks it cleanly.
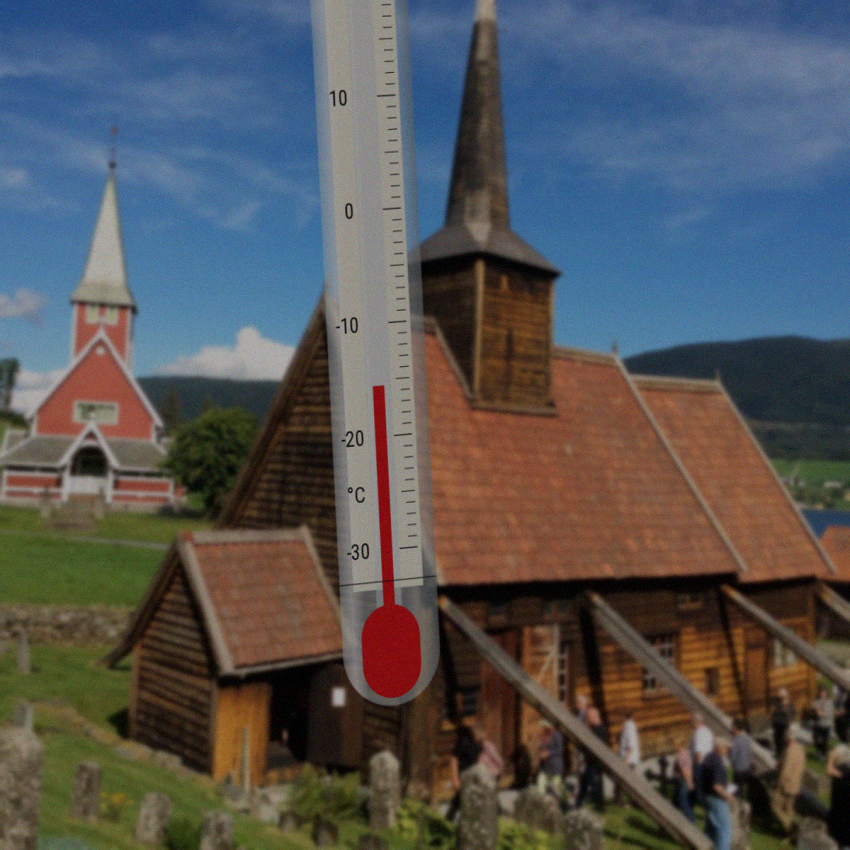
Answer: -15.5; °C
